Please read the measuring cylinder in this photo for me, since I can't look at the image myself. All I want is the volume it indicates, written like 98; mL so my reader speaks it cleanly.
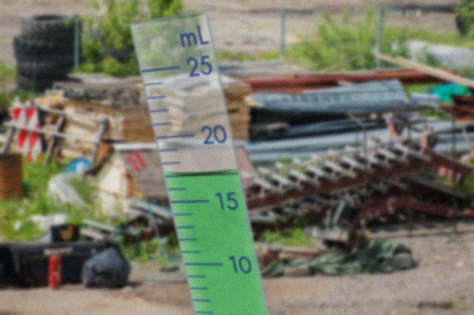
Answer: 17; mL
